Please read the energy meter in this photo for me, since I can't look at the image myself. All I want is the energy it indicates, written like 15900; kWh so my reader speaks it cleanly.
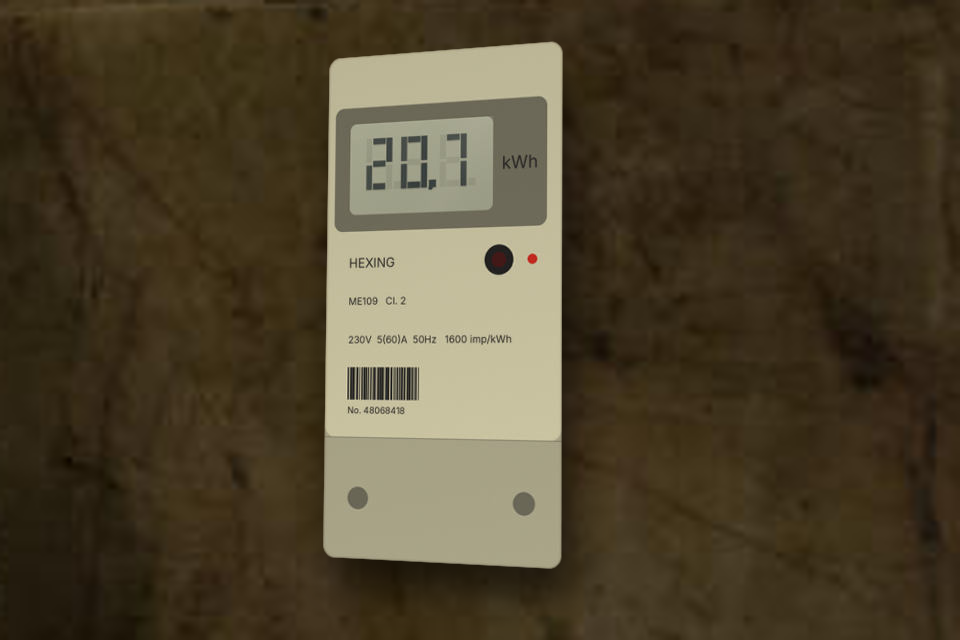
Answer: 20.7; kWh
